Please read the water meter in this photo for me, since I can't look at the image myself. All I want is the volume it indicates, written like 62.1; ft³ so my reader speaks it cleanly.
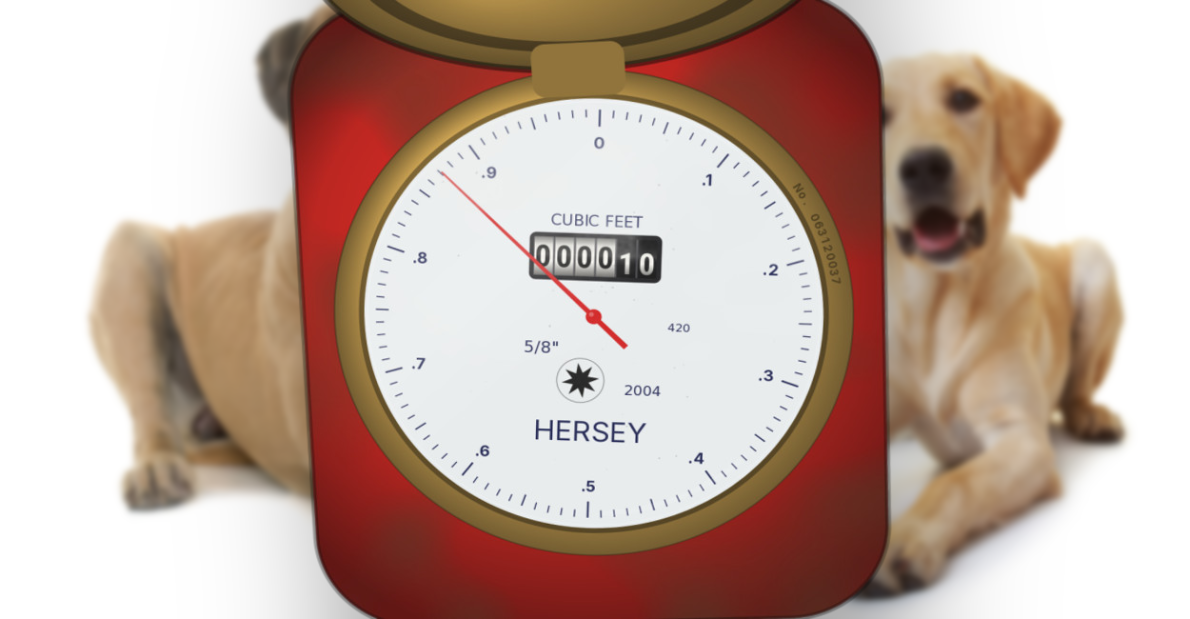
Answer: 9.87; ft³
